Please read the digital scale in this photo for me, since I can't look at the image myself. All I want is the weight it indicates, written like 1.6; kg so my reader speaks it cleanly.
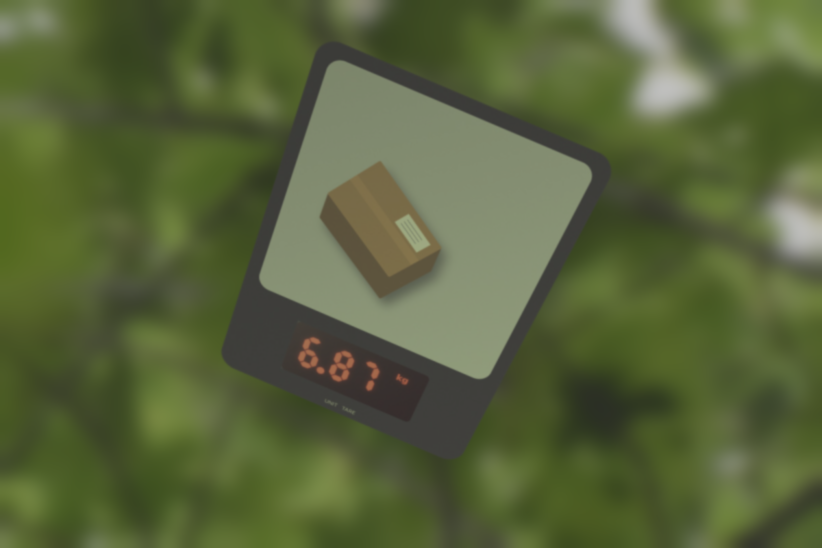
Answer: 6.87; kg
